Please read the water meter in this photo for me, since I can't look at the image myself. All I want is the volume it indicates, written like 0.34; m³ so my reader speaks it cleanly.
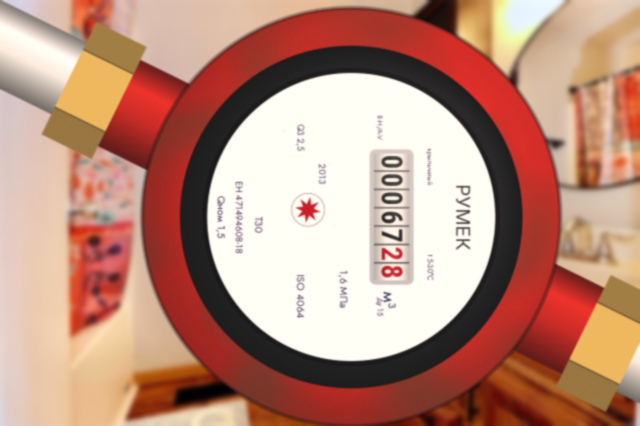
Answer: 67.28; m³
